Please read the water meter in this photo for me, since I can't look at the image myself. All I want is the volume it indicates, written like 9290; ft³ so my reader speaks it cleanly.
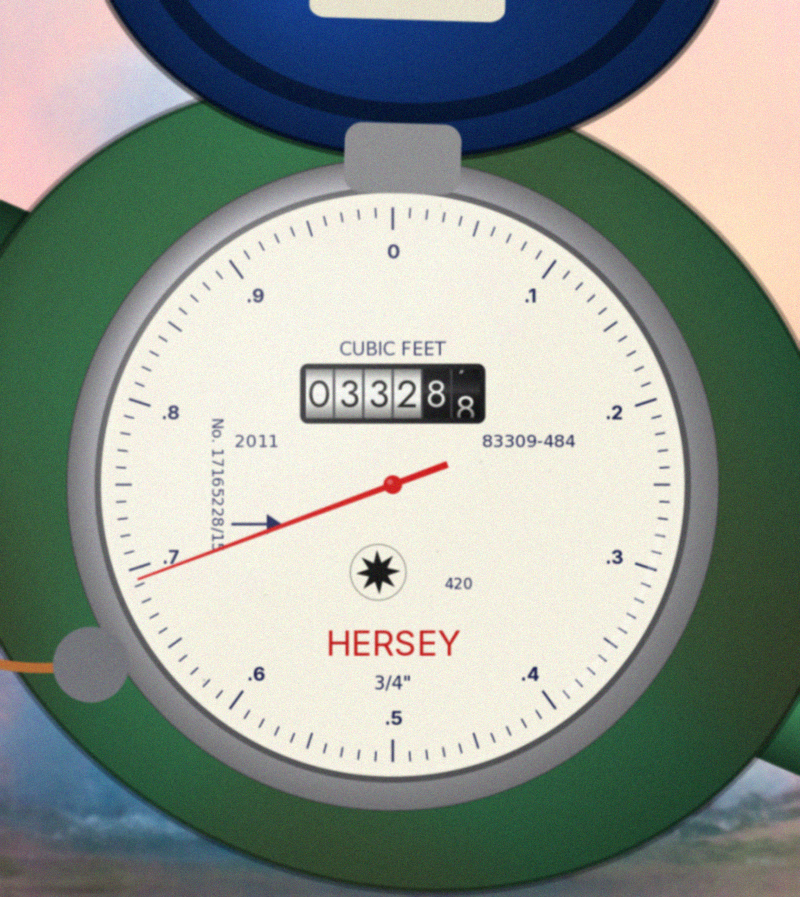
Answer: 33287.69; ft³
